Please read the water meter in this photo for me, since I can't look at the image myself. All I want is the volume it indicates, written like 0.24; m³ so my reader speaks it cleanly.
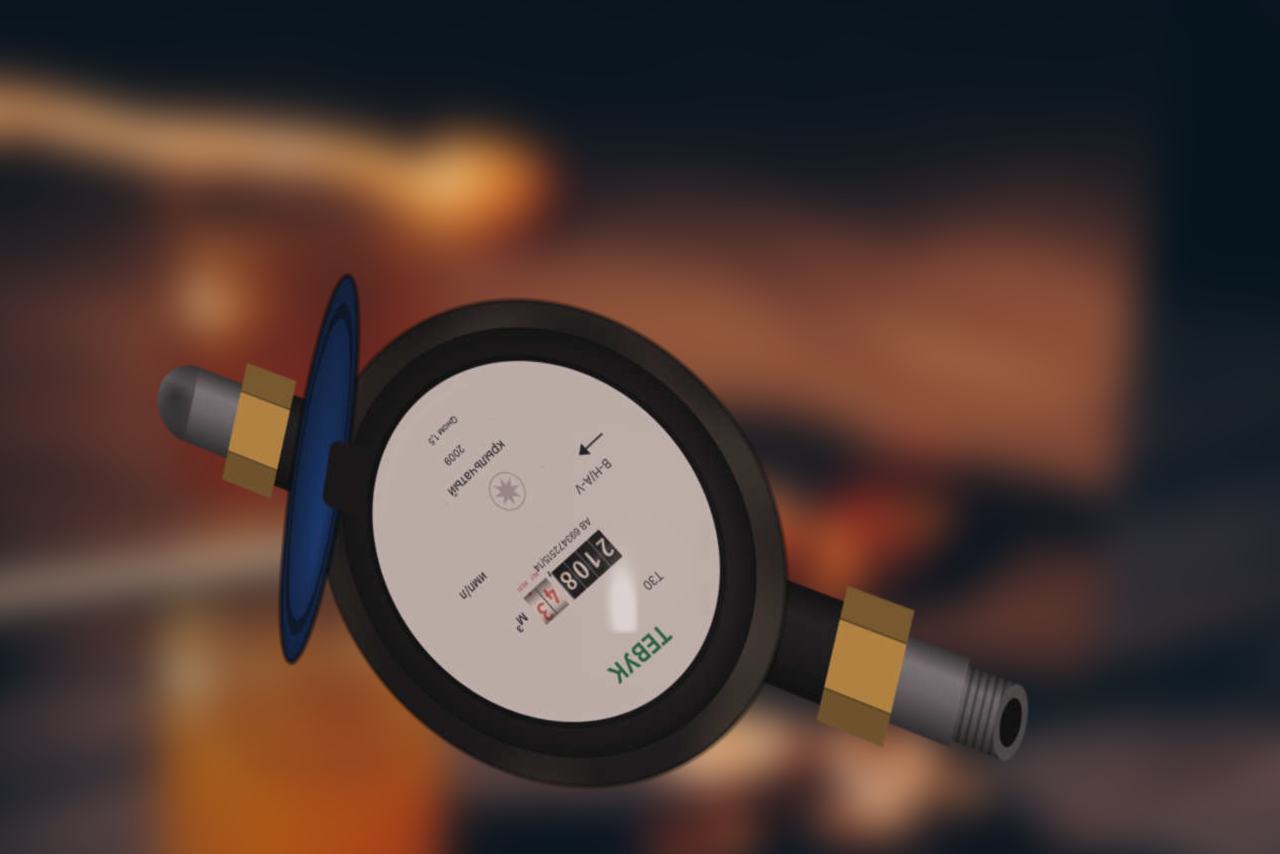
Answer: 2108.43; m³
